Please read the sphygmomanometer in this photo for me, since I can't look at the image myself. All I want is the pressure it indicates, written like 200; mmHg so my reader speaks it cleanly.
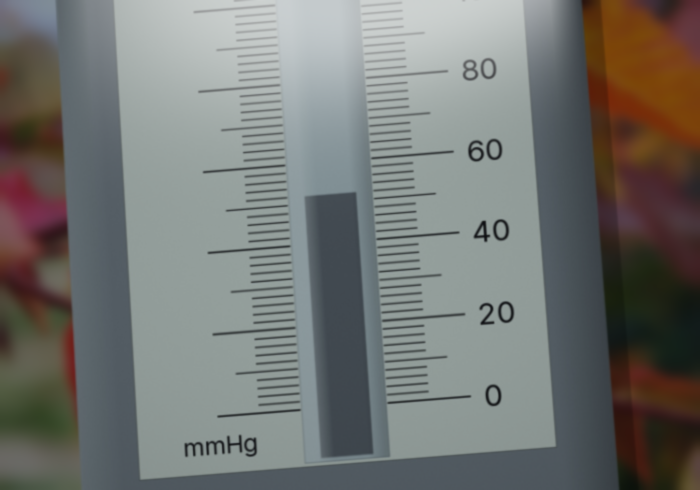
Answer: 52; mmHg
